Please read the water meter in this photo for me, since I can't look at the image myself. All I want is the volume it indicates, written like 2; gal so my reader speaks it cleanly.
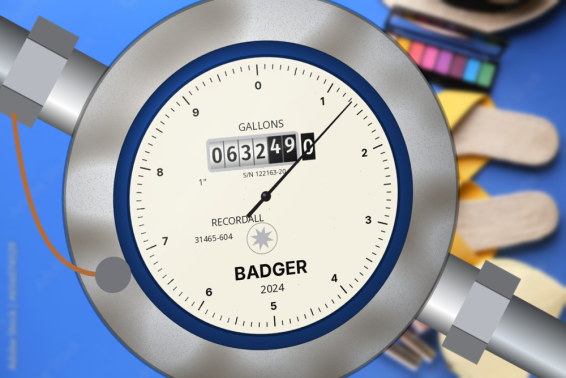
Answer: 632491.3; gal
